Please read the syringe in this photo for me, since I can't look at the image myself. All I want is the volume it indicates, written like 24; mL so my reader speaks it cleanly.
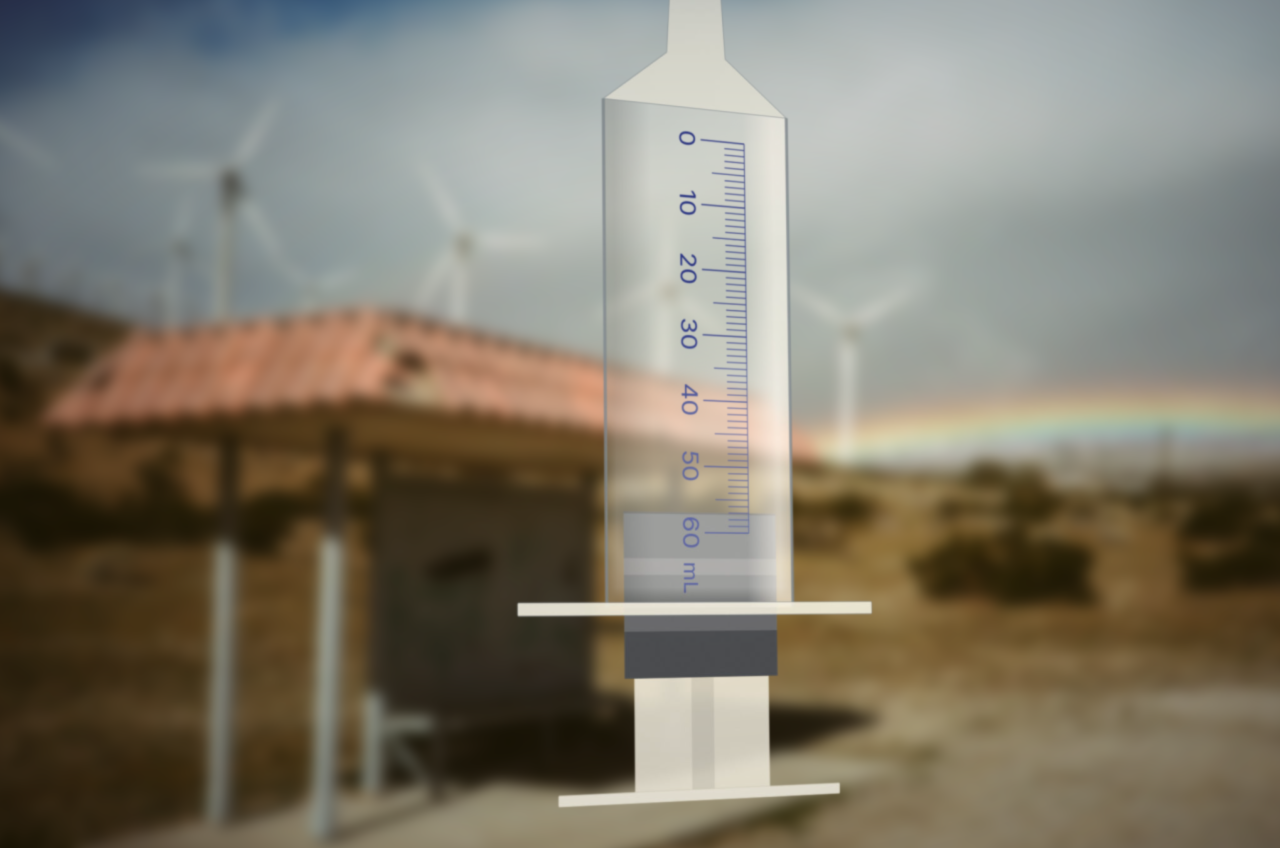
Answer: 57; mL
